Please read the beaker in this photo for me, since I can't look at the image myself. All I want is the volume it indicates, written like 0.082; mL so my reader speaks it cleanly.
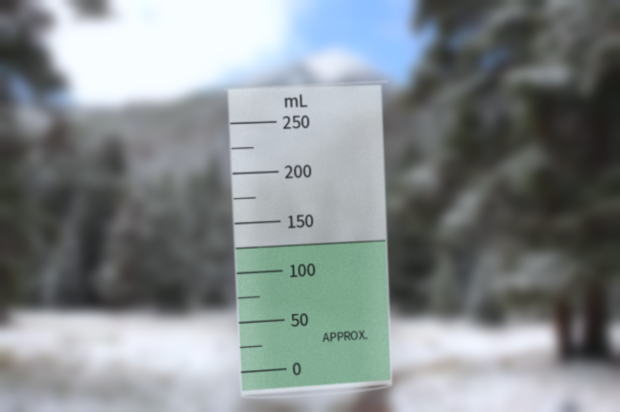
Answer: 125; mL
